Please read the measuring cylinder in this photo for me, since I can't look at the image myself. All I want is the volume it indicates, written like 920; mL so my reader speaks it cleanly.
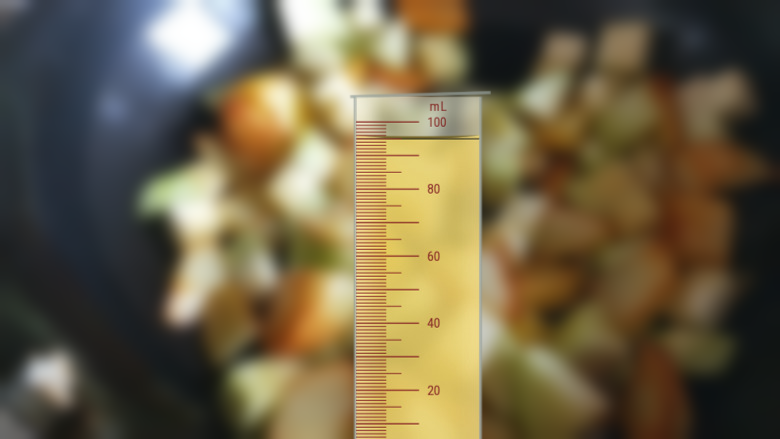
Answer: 95; mL
